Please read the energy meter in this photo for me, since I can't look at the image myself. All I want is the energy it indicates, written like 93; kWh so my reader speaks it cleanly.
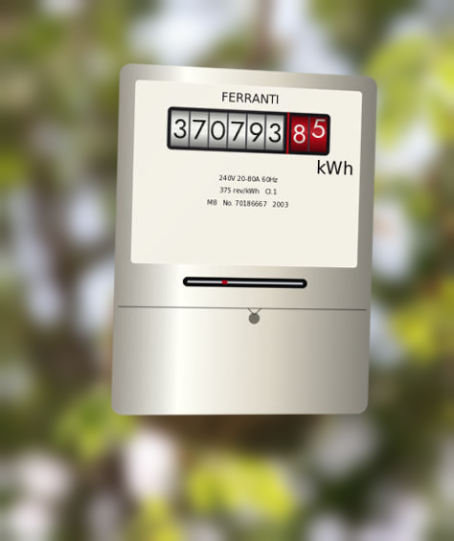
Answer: 370793.85; kWh
